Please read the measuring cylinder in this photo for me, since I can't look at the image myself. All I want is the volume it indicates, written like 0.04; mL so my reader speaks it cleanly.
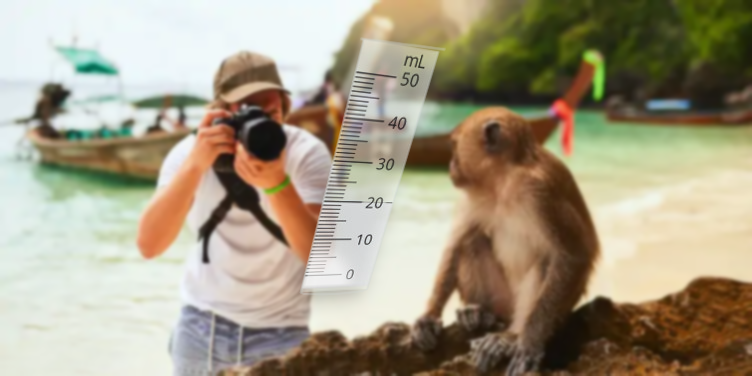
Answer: 20; mL
